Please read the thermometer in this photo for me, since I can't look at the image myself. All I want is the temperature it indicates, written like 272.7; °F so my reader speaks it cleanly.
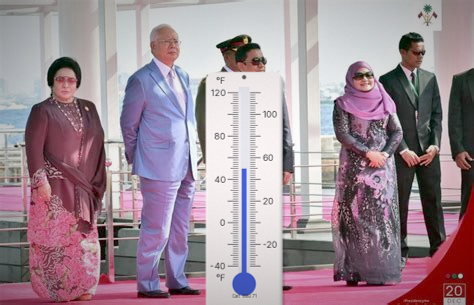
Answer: 50; °F
